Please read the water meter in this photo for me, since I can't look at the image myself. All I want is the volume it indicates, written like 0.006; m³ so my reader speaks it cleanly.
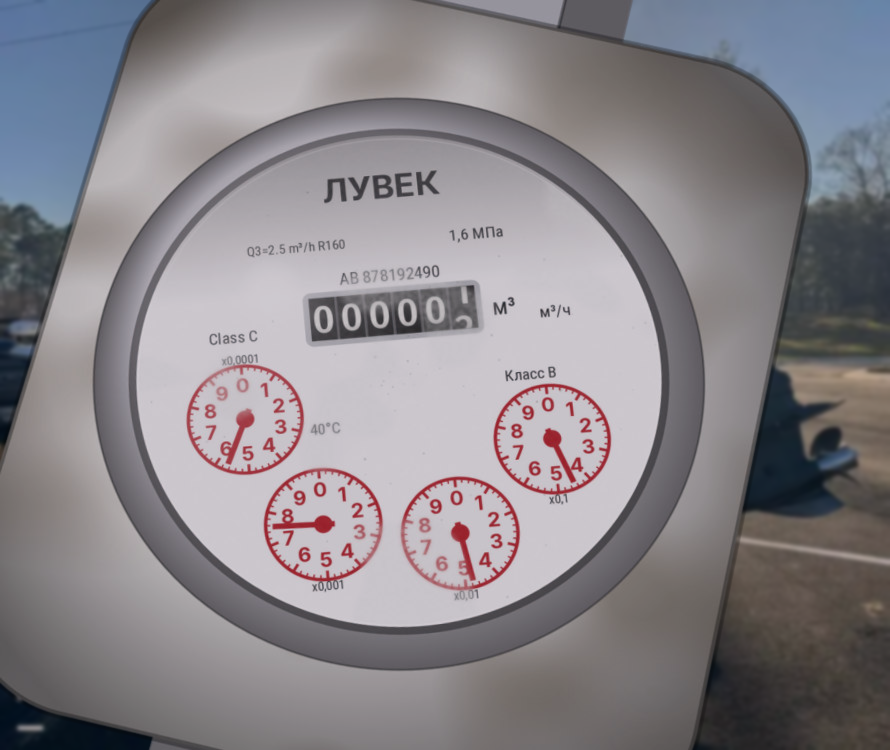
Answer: 1.4475; m³
